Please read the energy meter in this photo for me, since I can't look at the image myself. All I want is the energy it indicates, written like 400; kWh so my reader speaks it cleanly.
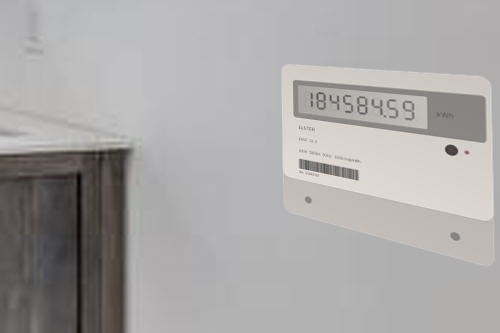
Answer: 184584.59; kWh
